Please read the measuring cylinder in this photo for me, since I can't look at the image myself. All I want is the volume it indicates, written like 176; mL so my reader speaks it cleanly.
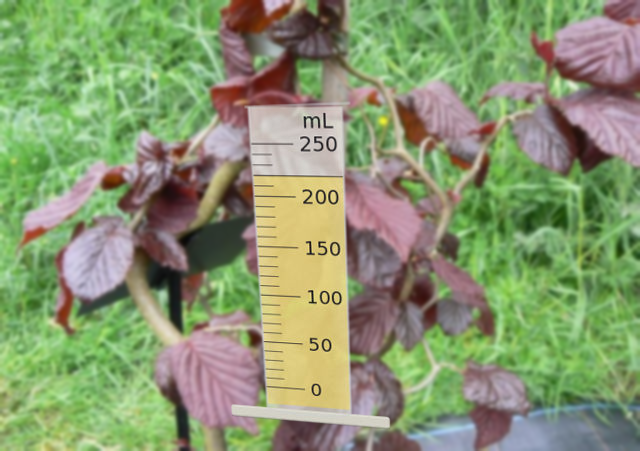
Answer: 220; mL
